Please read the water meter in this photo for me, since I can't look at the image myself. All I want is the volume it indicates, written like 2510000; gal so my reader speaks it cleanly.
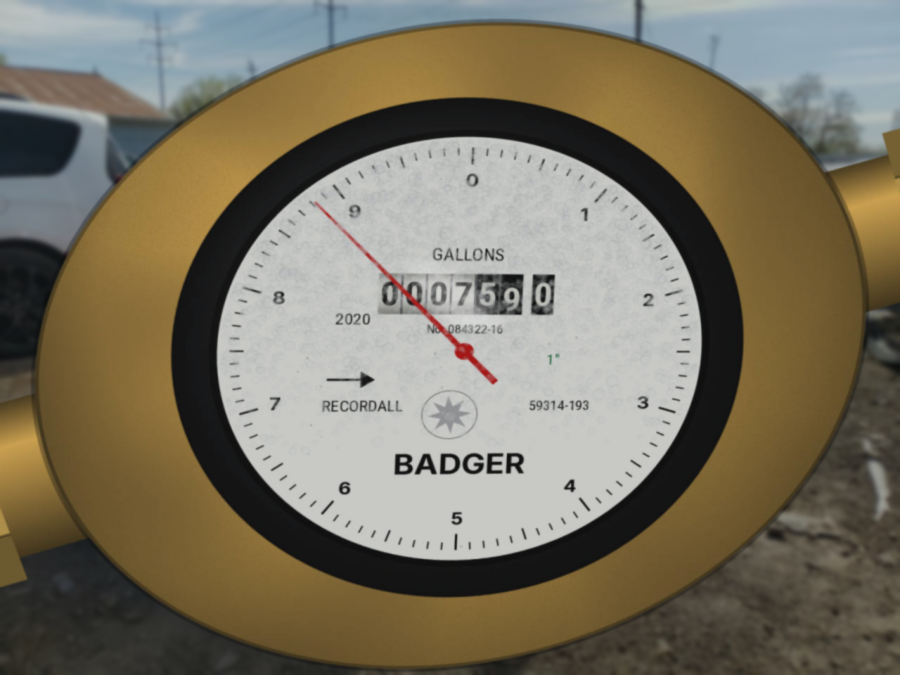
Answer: 7588.8; gal
